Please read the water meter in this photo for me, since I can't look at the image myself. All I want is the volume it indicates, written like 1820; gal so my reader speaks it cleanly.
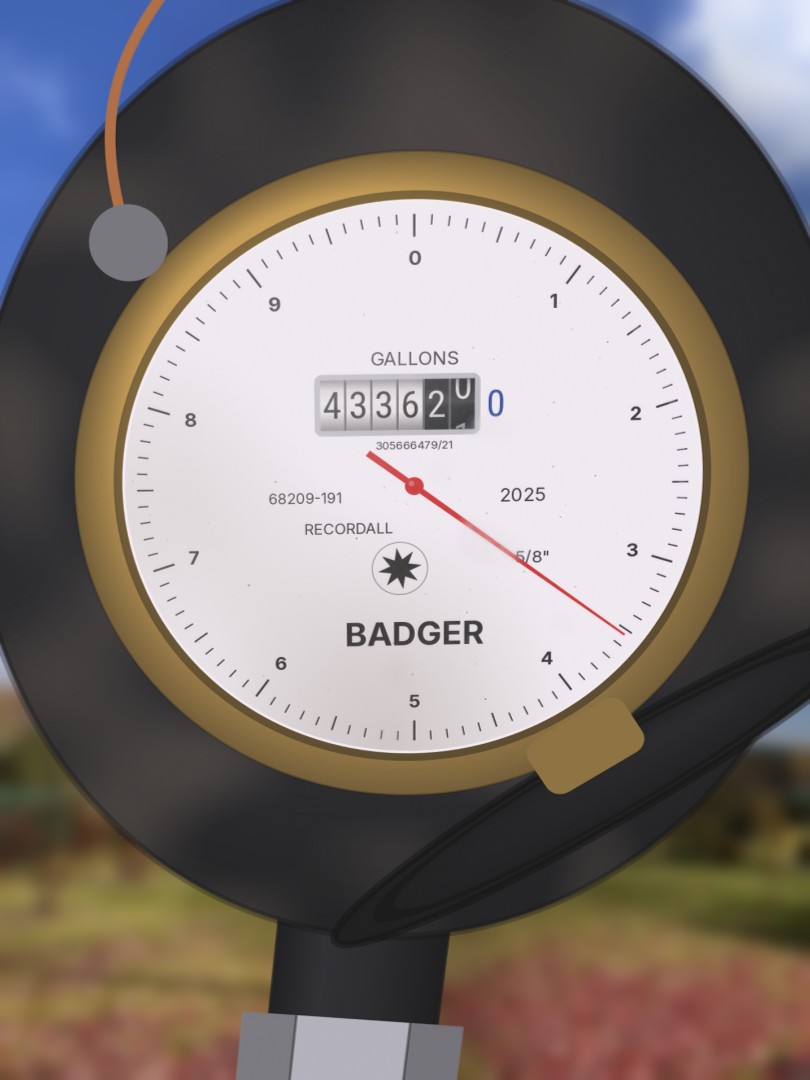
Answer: 4336203.5; gal
